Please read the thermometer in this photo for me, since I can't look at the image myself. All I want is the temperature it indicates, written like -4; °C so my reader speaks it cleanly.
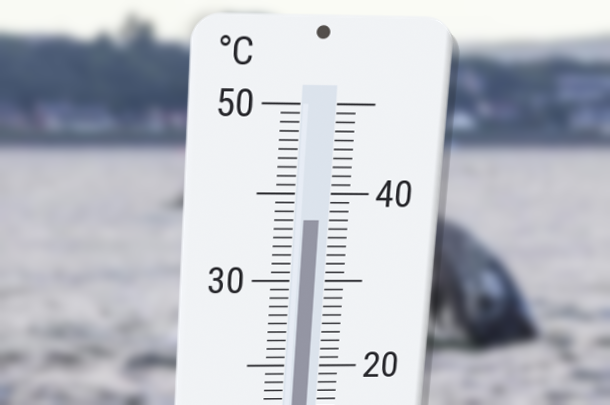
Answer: 37; °C
